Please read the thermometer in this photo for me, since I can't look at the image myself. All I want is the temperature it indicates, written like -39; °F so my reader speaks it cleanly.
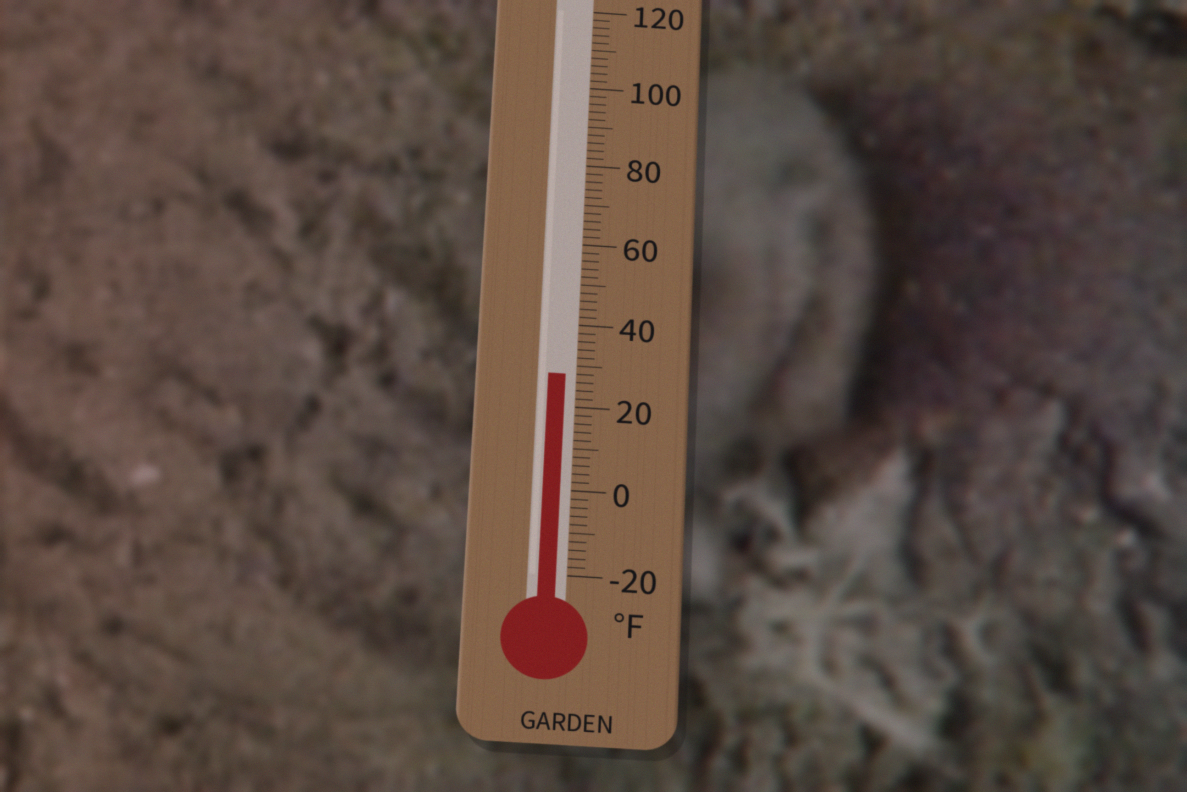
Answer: 28; °F
